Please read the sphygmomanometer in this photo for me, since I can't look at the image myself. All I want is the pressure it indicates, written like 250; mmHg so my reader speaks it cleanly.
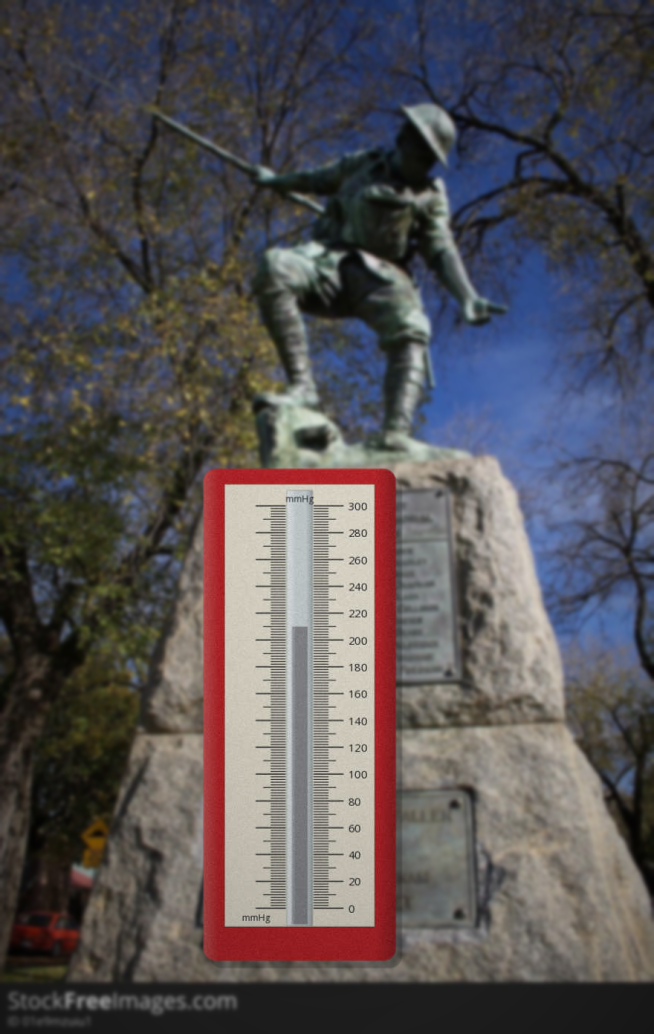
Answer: 210; mmHg
